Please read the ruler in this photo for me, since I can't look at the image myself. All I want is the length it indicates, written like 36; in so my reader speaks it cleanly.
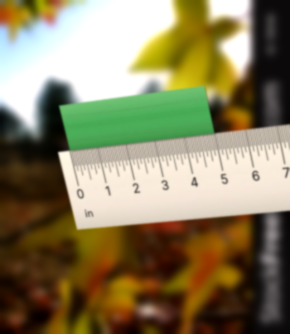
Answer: 5; in
